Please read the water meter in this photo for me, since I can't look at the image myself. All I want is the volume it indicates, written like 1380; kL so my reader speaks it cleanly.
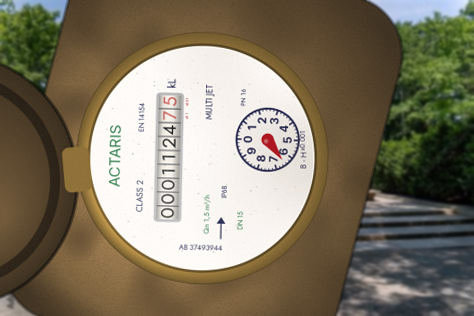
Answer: 1124.756; kL
